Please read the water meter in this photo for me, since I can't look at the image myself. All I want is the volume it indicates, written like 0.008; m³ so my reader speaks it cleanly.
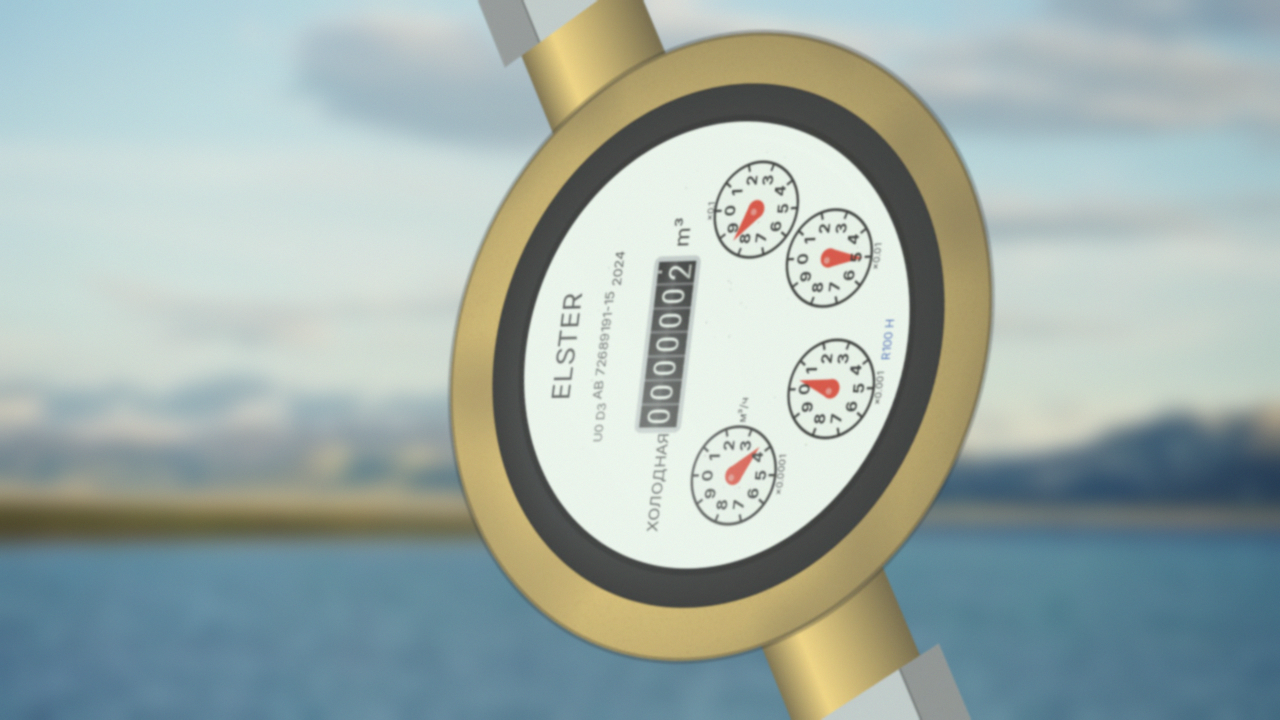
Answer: 1.8503; m³
